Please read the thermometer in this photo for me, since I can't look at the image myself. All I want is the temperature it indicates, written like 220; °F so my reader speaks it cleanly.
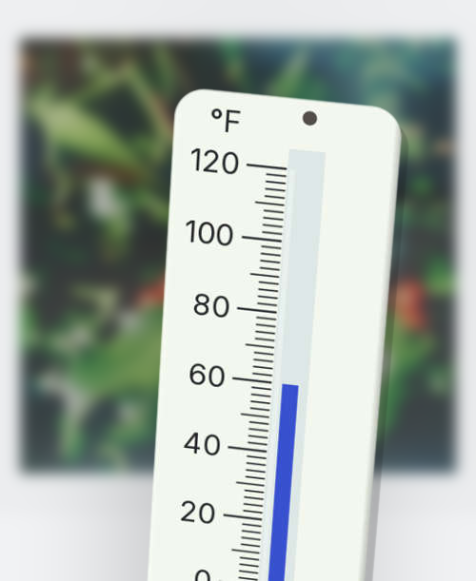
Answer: 60; °F
